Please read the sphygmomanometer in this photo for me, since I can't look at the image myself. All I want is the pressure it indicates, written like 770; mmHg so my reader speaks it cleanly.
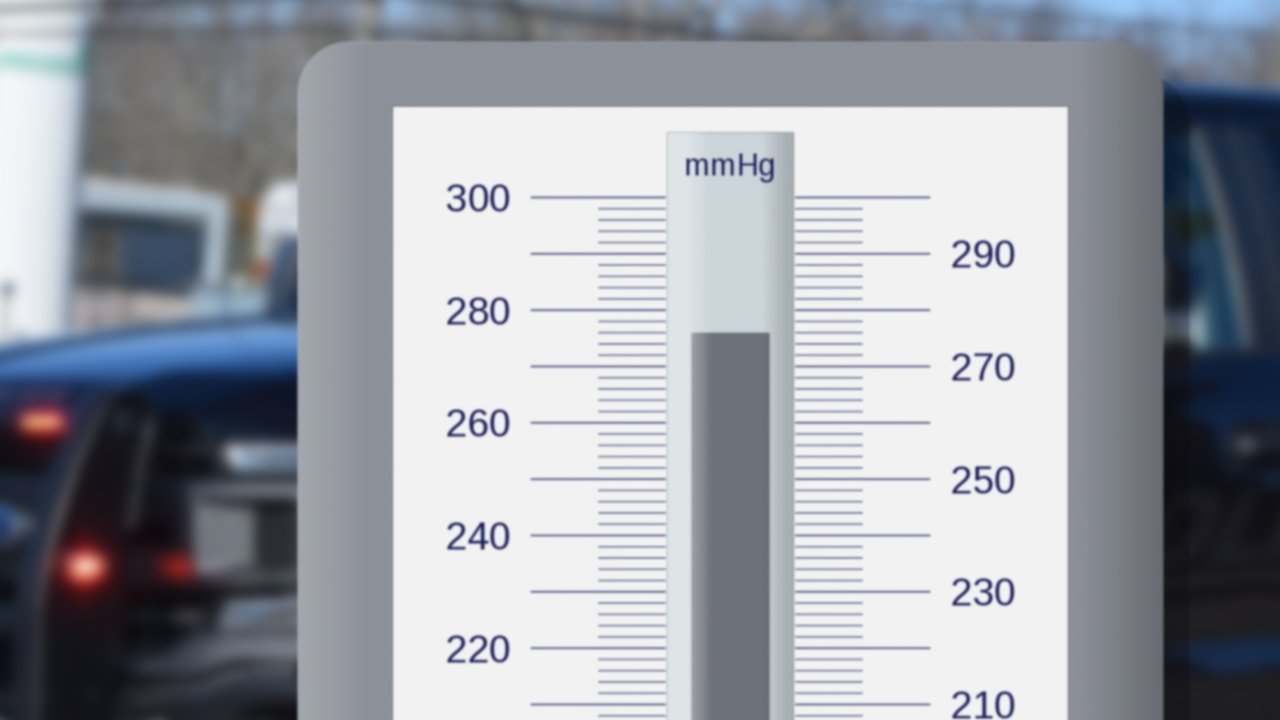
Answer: 276; mmHg
